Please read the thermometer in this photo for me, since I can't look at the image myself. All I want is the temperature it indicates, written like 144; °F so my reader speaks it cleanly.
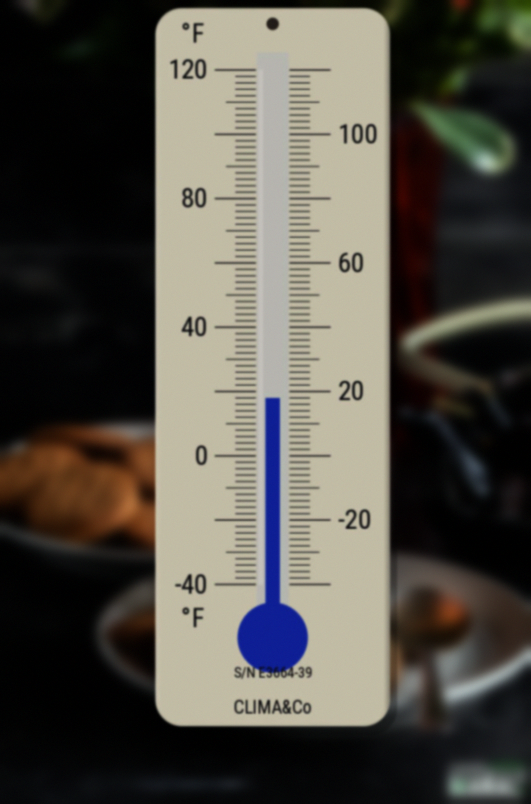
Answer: 18; °F
